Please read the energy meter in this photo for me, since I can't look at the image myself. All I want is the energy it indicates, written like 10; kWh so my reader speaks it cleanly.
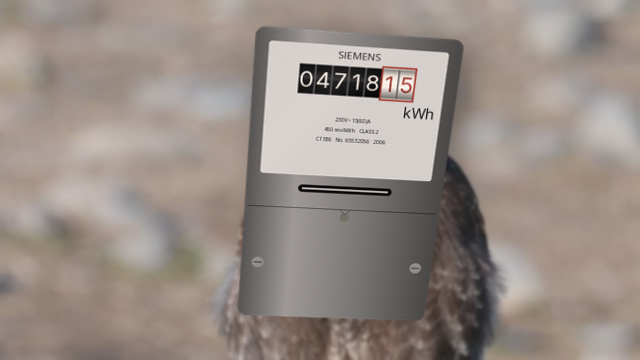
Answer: 4718.15; kWh
